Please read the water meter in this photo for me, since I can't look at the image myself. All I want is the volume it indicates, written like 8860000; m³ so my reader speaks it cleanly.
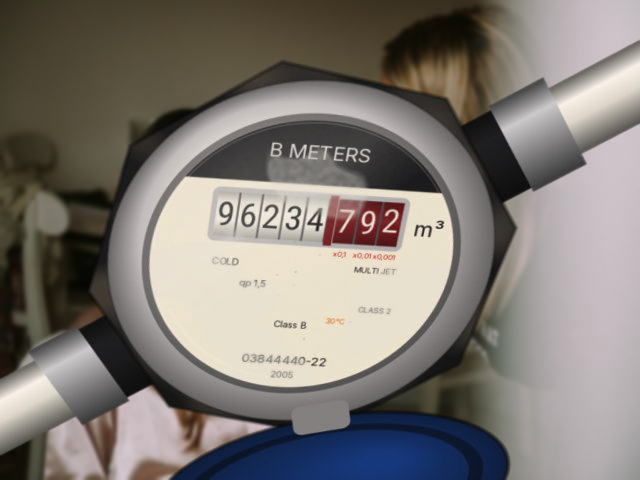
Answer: 96234.792; m³
